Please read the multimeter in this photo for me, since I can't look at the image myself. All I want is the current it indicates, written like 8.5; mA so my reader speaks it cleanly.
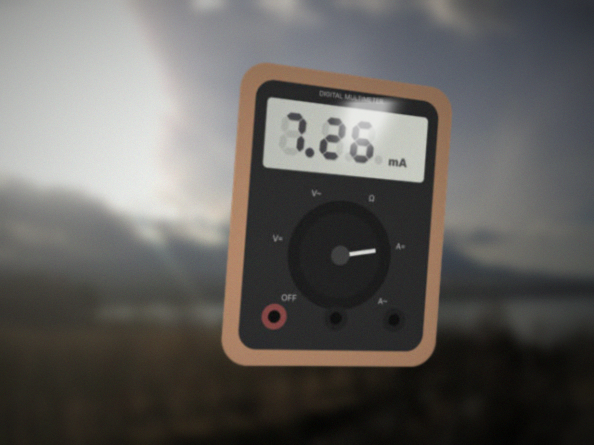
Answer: 7.26; mA
